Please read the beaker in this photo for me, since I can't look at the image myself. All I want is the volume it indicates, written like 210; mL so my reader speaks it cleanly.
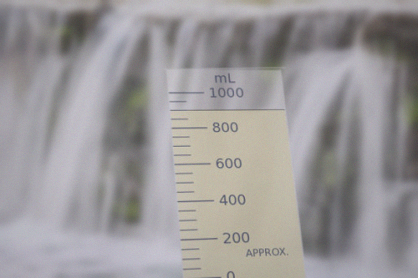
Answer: 900; mL
